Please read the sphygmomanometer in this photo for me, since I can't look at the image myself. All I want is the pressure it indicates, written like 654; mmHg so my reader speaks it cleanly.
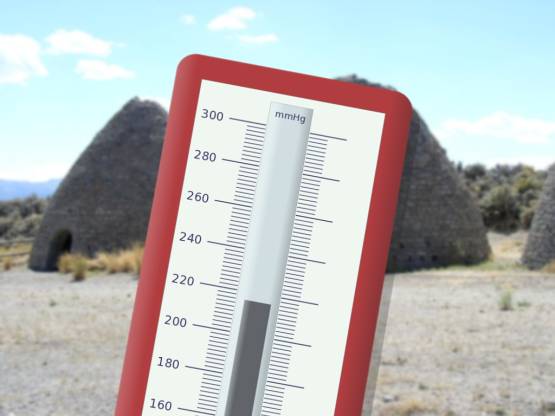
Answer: 216; mmHg
